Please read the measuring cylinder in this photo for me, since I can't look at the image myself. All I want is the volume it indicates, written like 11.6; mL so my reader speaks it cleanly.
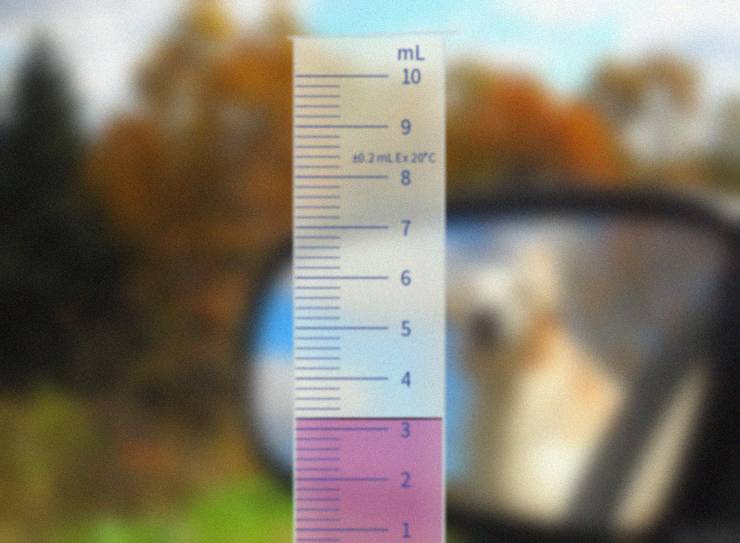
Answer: 3.2; mL
